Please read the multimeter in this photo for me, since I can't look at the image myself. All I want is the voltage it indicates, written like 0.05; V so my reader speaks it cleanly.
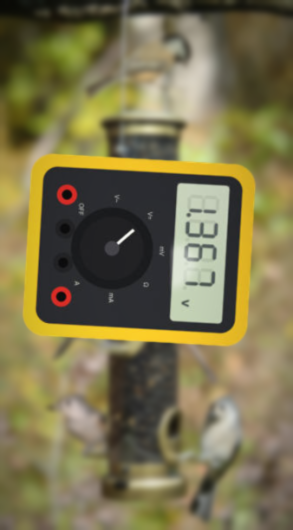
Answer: 1.367; V
